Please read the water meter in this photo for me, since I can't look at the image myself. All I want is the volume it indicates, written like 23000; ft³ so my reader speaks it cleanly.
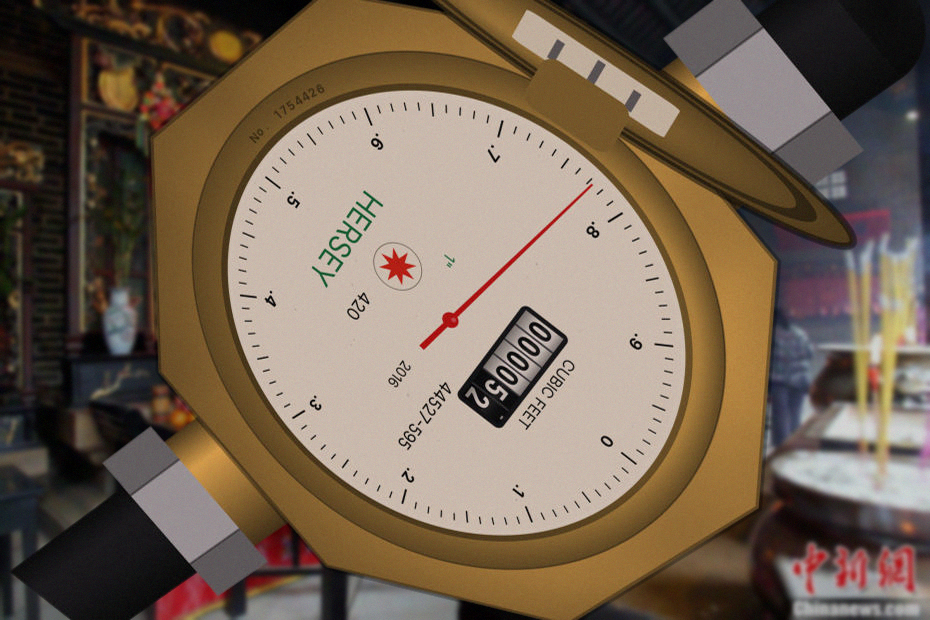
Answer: 51.77; ft³
